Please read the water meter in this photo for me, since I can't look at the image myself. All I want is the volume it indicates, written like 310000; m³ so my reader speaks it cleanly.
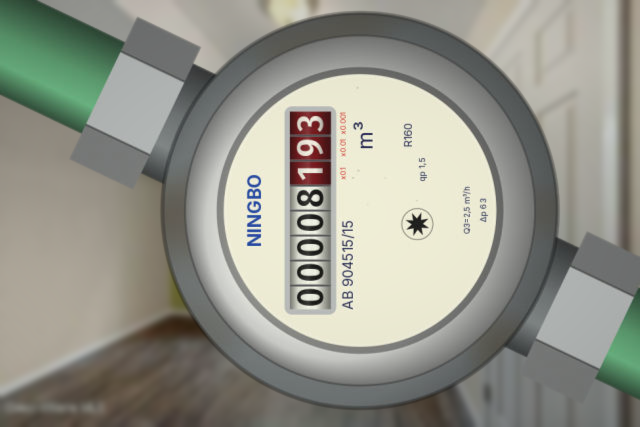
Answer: 8.193; m³
